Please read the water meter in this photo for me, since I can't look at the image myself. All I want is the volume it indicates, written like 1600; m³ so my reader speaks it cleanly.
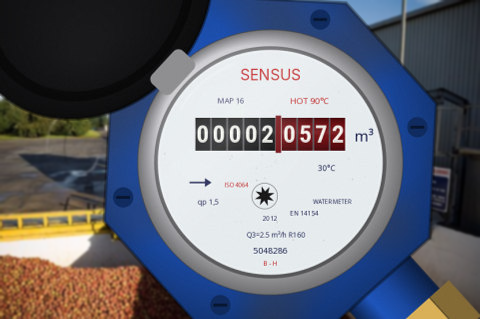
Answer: 2.0572; m³
